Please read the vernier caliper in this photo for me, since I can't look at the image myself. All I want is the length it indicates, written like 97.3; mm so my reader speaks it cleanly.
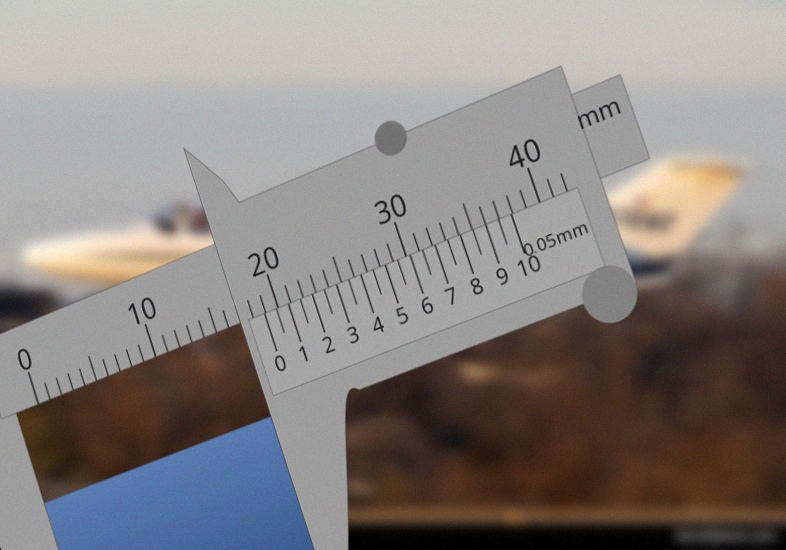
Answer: 18.9; mm
